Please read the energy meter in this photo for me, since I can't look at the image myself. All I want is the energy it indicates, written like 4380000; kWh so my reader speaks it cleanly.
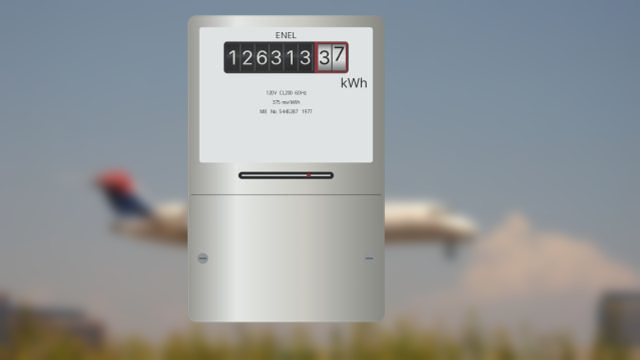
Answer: 126313.37; kWh
